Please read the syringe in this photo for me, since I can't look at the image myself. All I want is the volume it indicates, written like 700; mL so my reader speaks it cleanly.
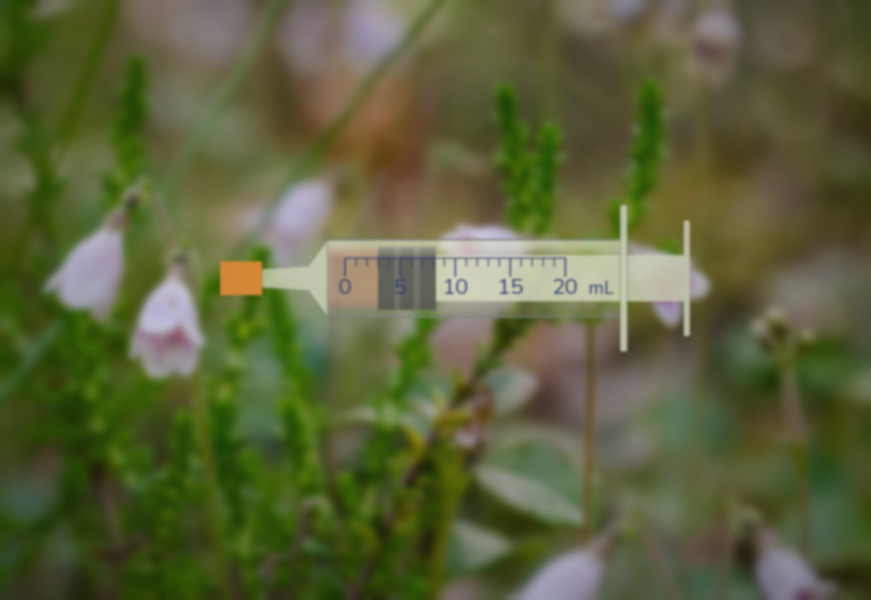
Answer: 3; mL
